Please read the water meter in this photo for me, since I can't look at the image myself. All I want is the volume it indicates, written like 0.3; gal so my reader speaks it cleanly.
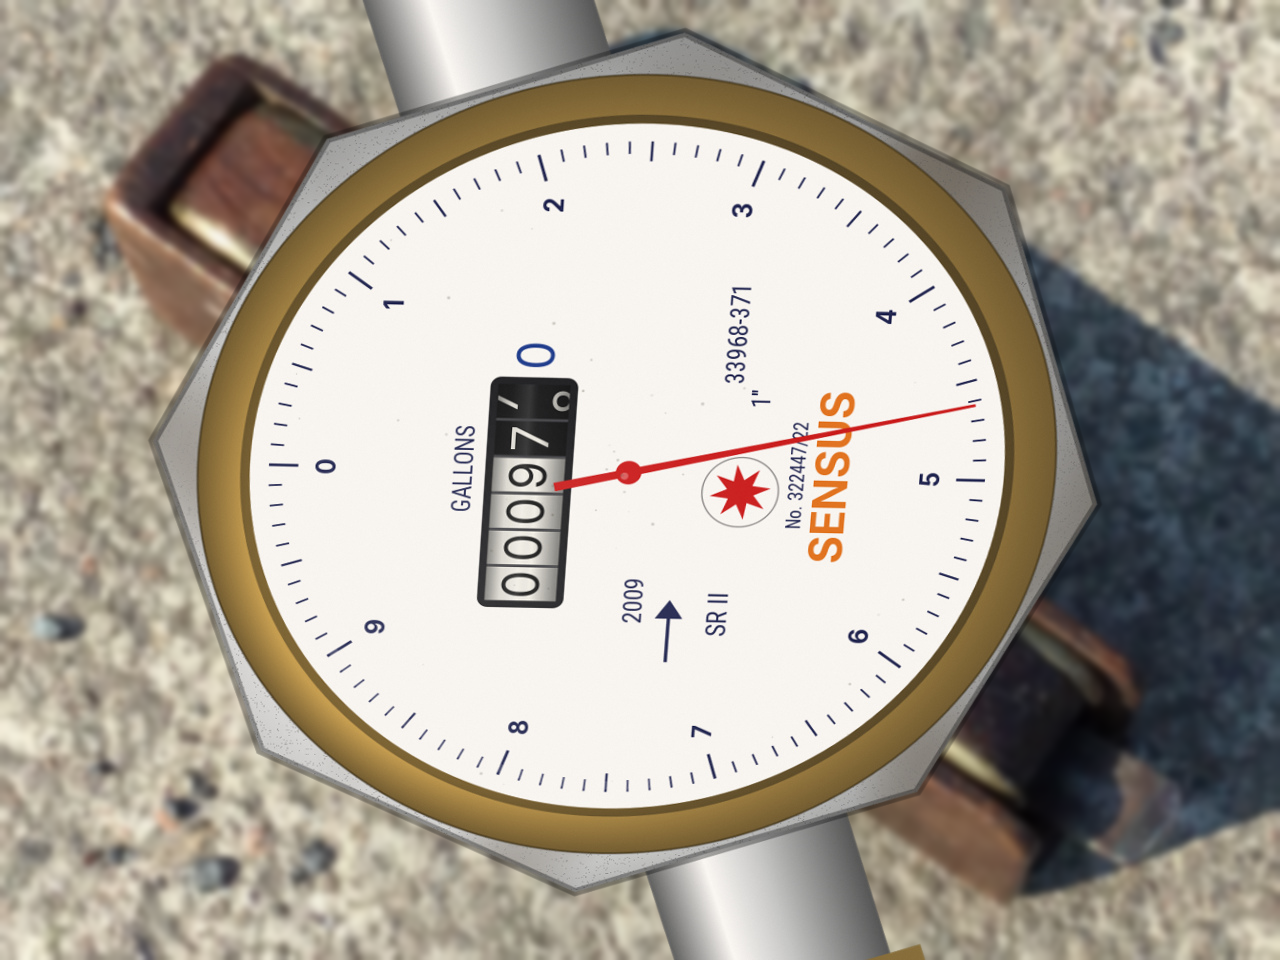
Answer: 9774.6; gal
